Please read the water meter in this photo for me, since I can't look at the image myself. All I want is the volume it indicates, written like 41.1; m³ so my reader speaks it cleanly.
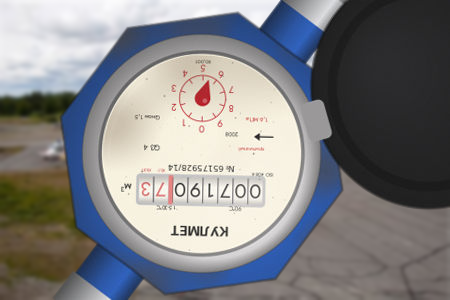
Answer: 7190.735; m³
